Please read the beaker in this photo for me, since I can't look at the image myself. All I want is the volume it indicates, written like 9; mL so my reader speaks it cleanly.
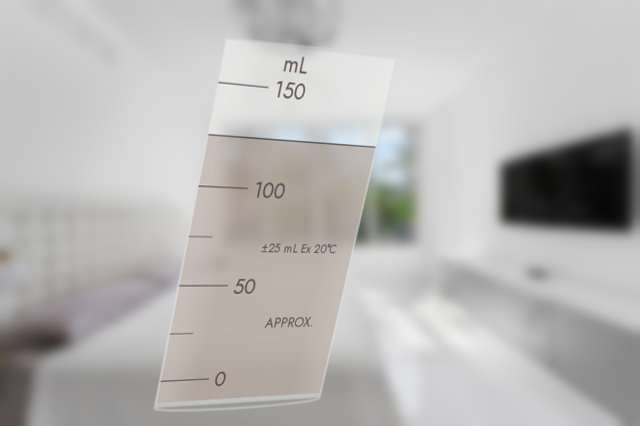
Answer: 125; mL
